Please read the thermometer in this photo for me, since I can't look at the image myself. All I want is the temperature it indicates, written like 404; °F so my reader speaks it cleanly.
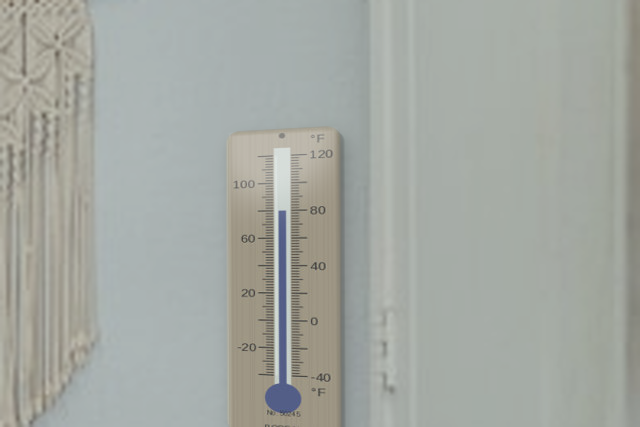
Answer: 80; °F
